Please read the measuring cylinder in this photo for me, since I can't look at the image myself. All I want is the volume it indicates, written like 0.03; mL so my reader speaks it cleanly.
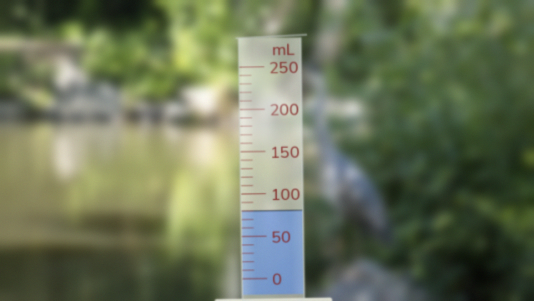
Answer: 80; mL
